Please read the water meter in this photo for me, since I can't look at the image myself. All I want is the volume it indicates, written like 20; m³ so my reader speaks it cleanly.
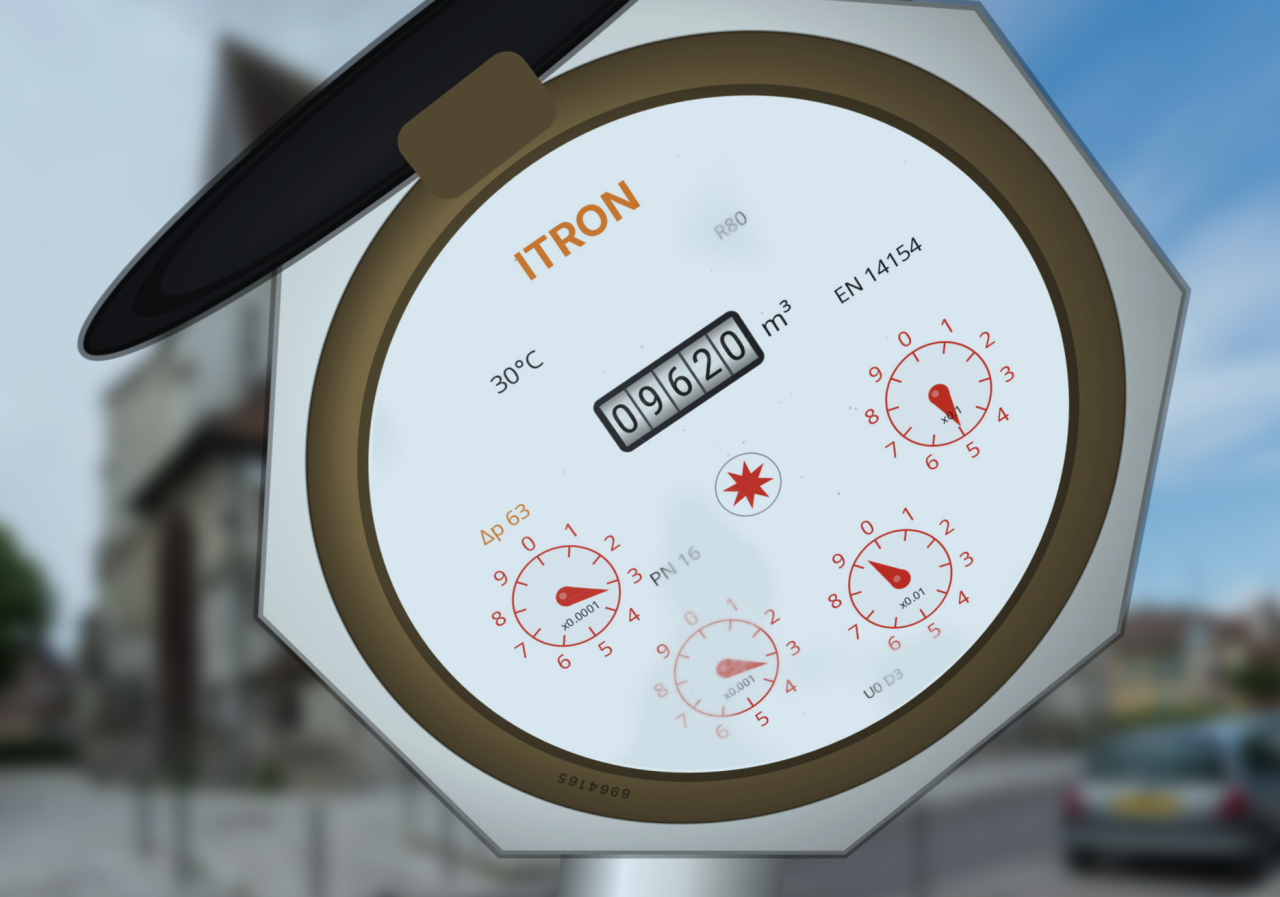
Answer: 9620.4933; m³
